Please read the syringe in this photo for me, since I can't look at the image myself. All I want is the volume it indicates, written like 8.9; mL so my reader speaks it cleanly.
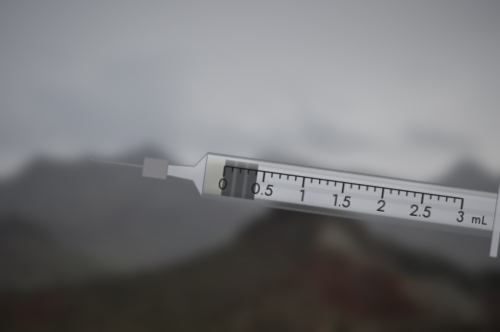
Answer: 0; mL
